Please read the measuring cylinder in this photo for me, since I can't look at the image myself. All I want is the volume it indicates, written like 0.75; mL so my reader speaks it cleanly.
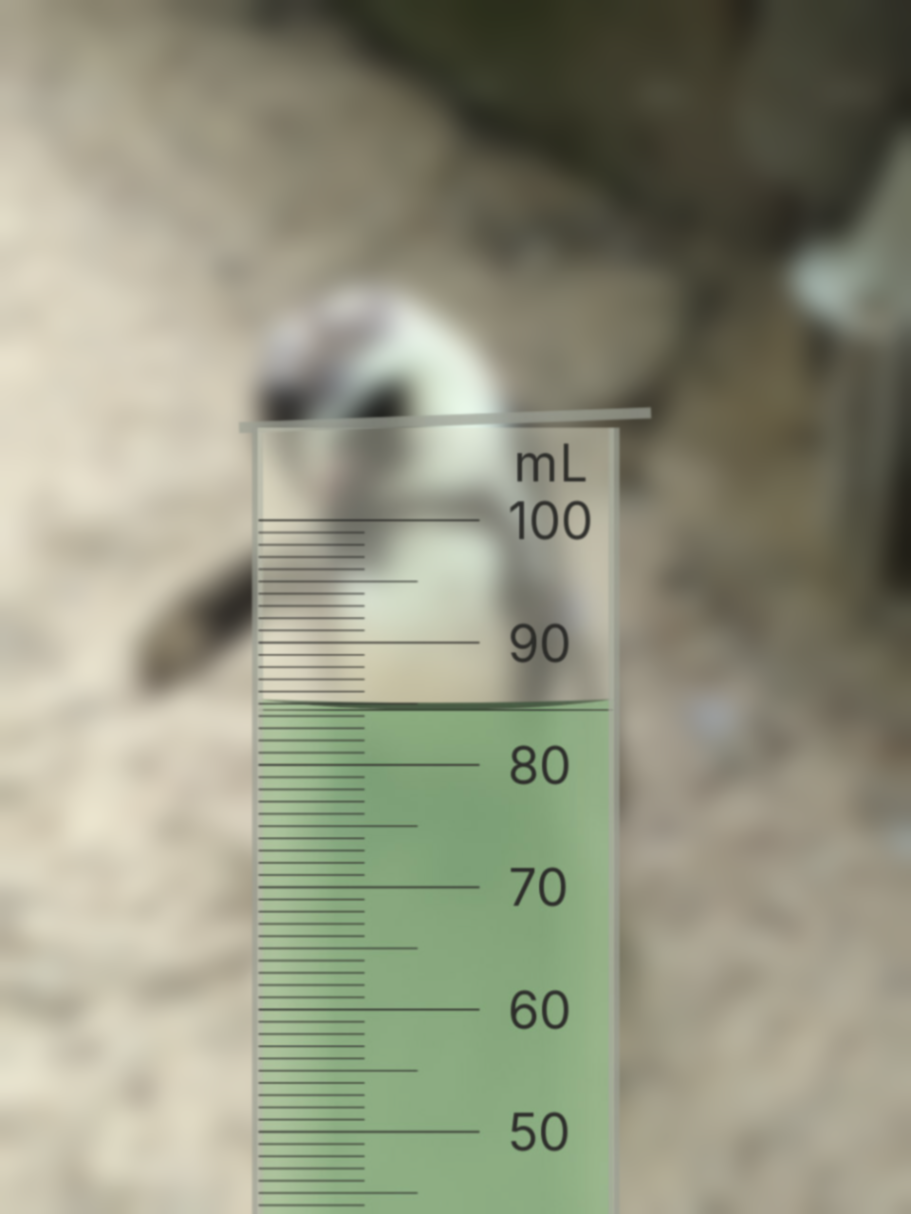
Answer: 84.5; mL
